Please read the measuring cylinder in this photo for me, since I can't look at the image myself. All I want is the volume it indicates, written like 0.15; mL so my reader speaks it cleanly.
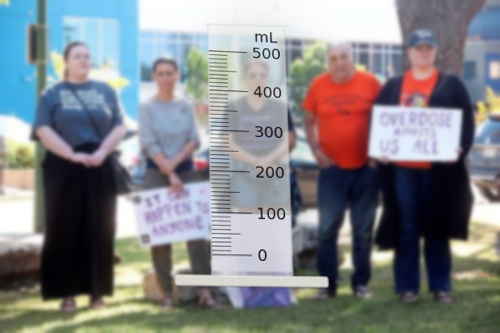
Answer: 100; mL
